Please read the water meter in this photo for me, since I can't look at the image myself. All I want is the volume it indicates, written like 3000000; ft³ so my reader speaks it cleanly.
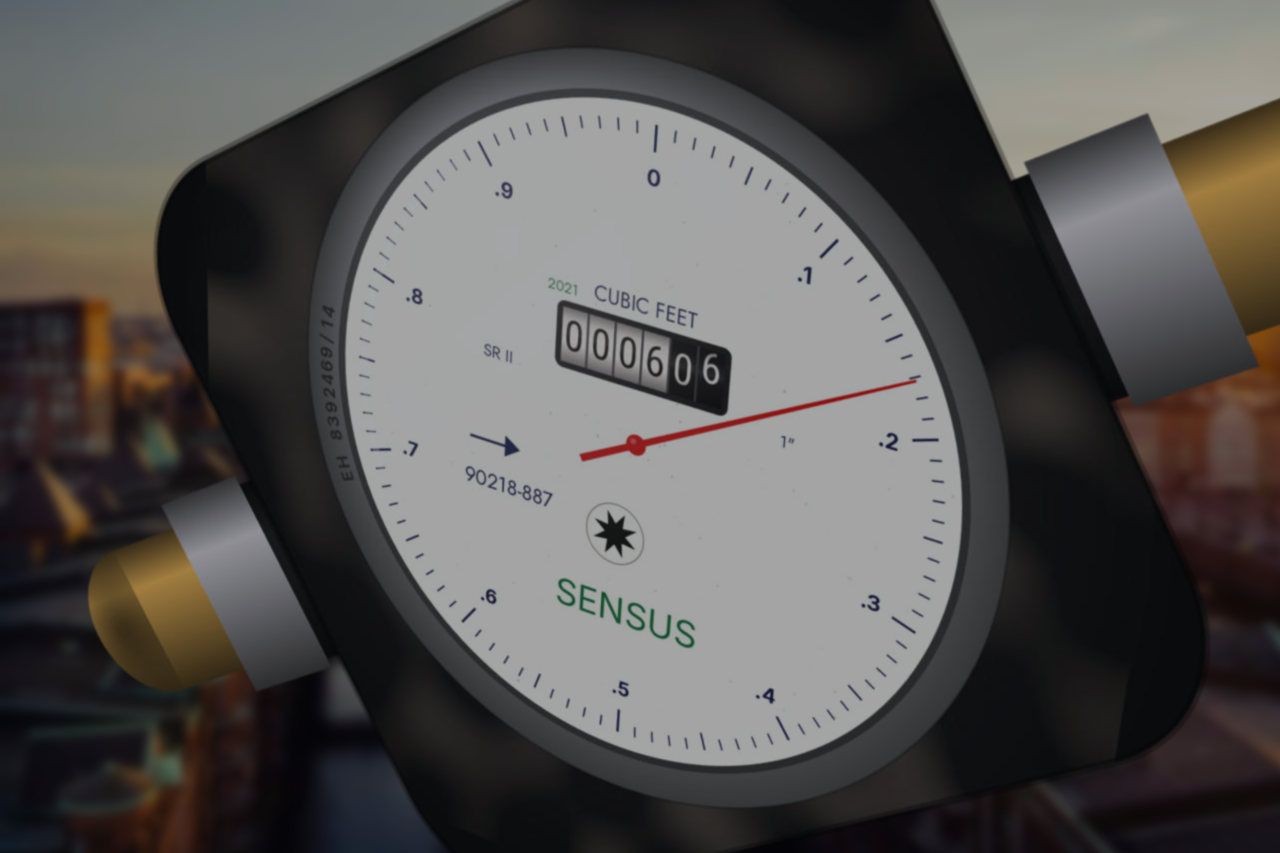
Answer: 606.17; ft³
